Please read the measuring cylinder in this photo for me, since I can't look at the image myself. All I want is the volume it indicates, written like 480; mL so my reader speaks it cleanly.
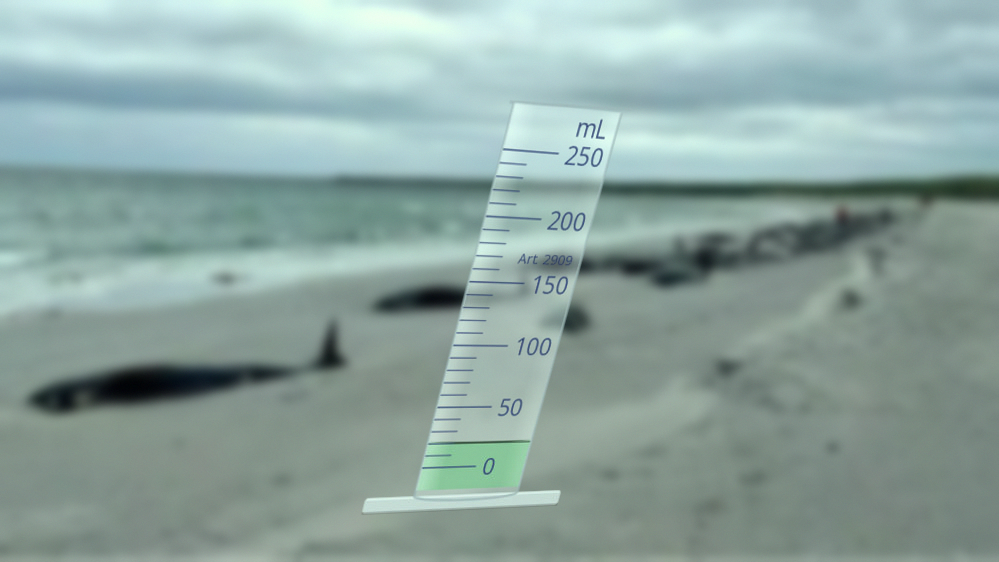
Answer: 20; mL
